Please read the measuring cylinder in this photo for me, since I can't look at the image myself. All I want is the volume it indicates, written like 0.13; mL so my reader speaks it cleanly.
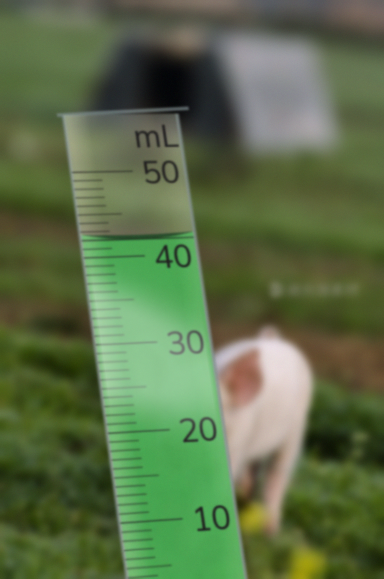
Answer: 42; mL
